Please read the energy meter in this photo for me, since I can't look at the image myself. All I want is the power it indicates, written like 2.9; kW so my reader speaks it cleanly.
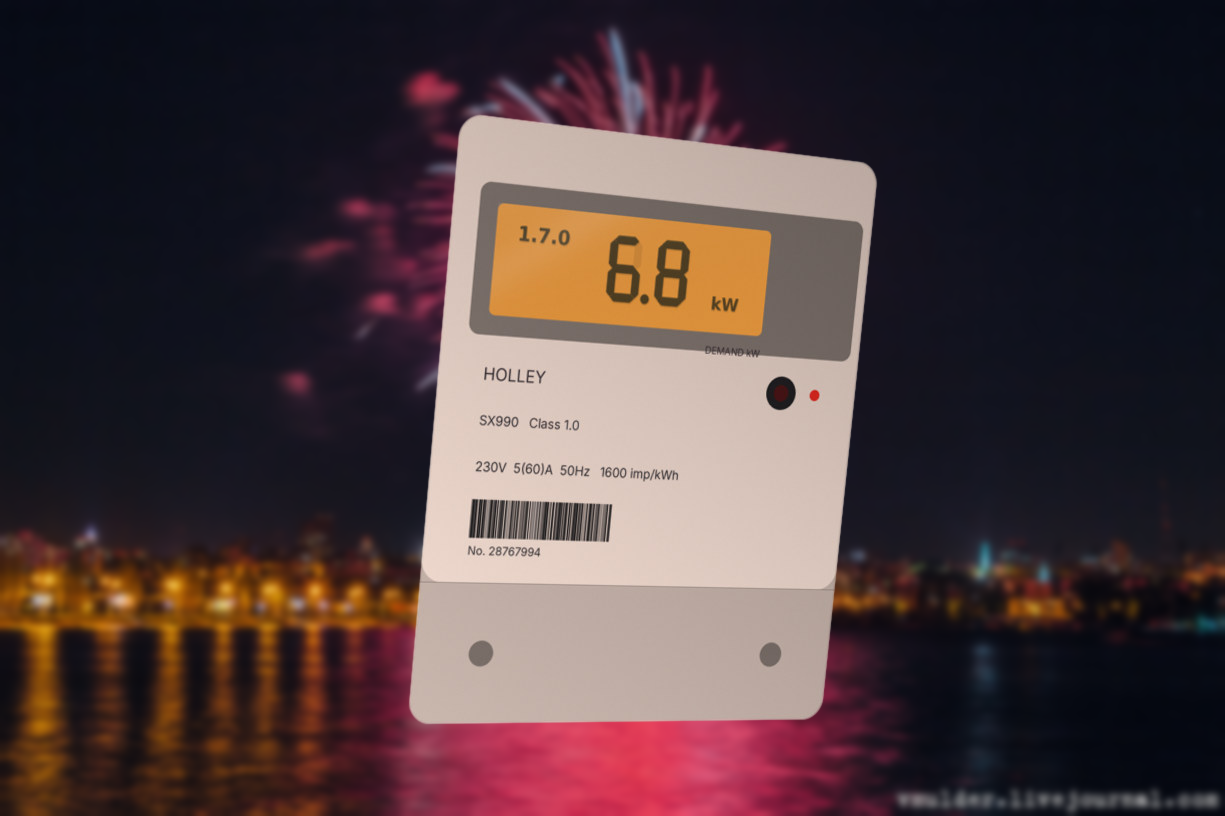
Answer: 6.8; kW
